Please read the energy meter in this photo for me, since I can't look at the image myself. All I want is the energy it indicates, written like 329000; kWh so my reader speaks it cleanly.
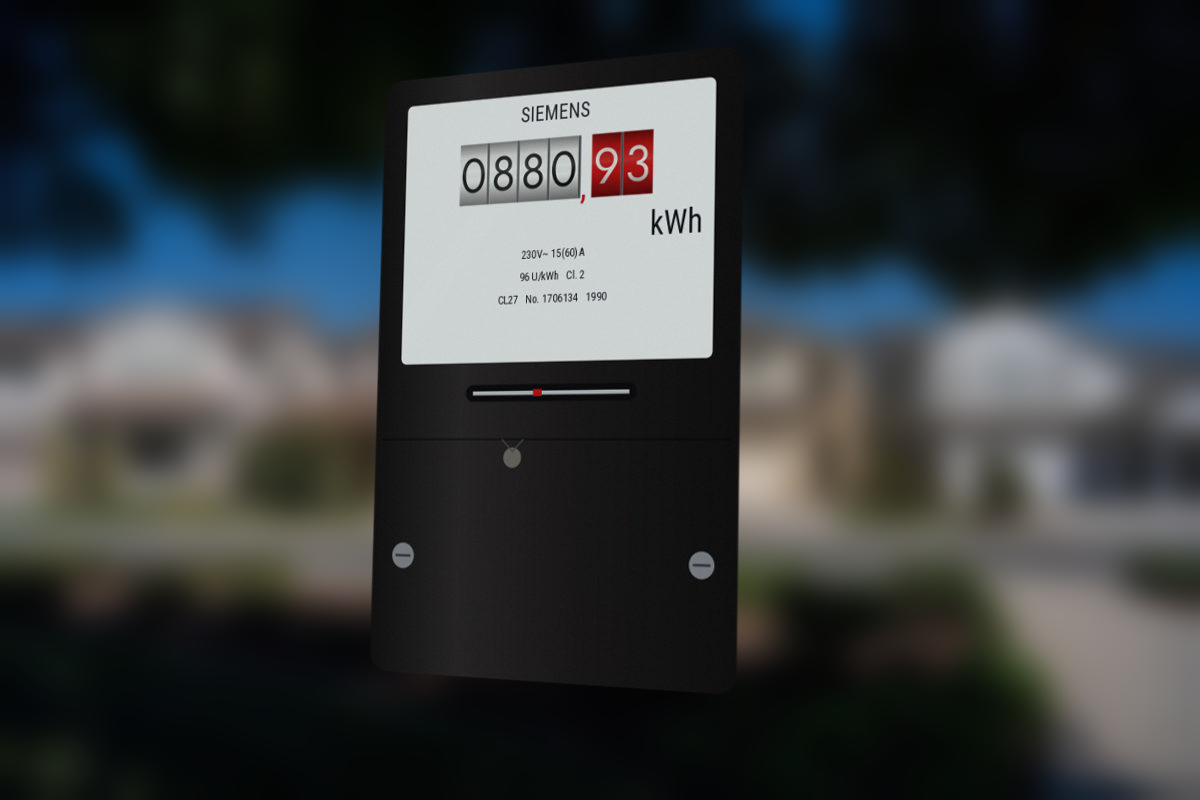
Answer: 880.93; kWh
